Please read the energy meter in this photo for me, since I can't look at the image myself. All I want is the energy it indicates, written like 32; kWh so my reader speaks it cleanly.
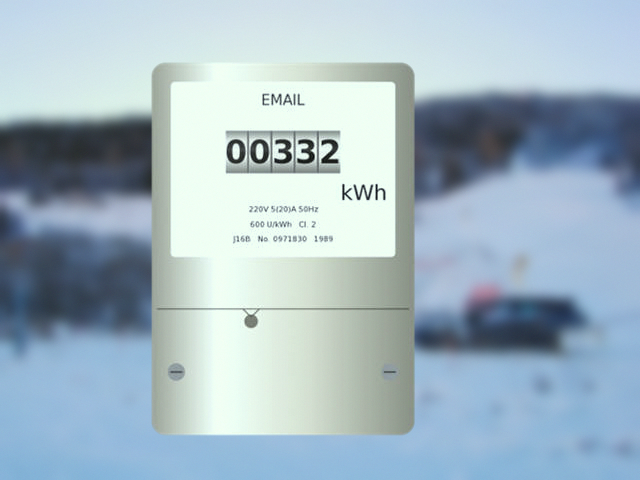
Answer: 332; kWh
